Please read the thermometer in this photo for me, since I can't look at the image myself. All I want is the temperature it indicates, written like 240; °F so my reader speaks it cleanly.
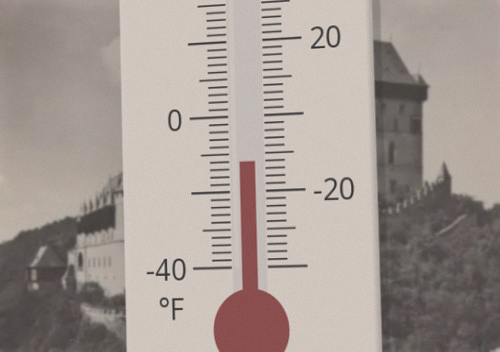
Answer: -12; °F
